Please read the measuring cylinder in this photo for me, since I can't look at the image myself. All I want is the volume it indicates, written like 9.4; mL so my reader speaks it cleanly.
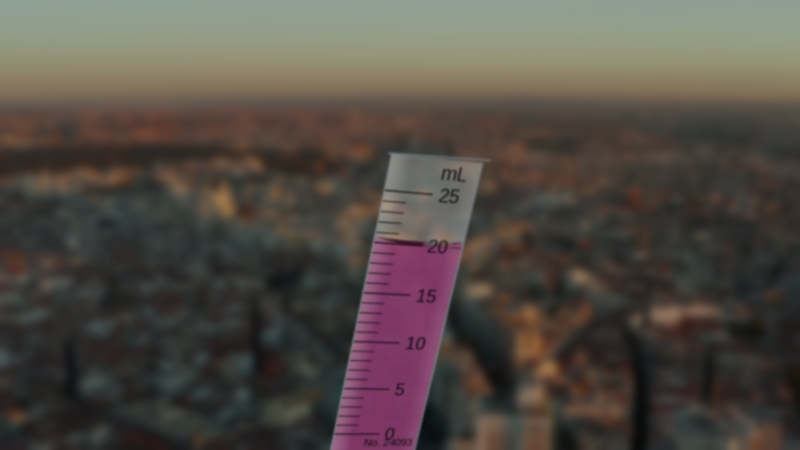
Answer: 20; mL
